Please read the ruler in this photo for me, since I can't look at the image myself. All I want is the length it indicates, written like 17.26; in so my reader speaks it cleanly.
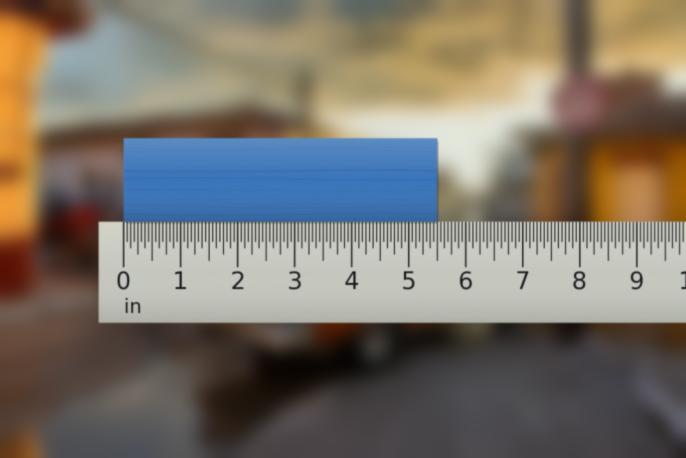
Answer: 5.5; in
